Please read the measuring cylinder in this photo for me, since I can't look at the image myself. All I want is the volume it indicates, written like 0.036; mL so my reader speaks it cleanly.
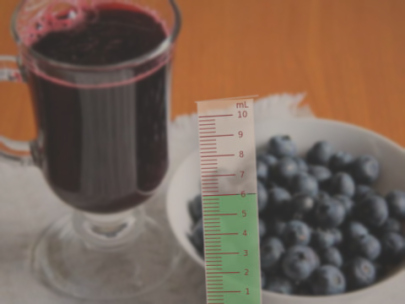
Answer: 6; mL
